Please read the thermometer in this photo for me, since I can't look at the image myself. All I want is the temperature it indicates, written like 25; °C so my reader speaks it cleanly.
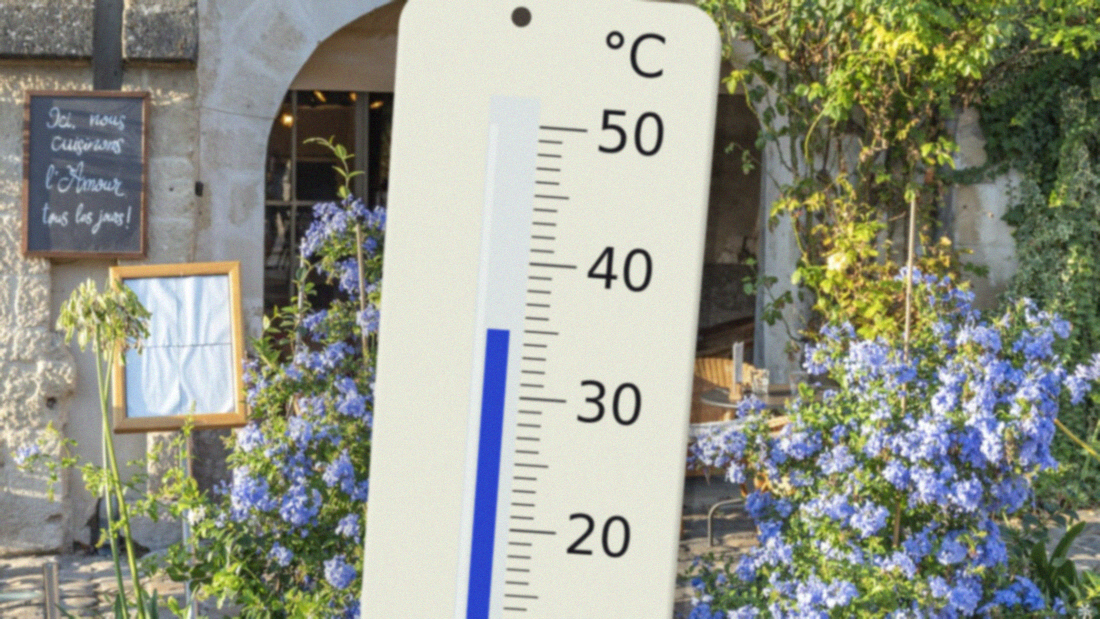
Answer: 35; °C
